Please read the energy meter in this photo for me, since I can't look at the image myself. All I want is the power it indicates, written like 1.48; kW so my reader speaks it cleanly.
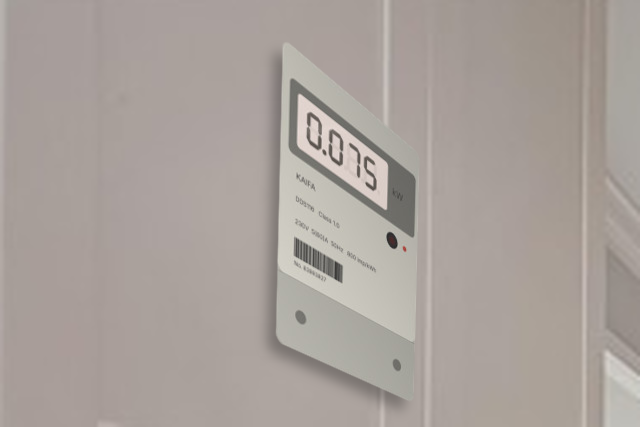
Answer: 0.075; kW
